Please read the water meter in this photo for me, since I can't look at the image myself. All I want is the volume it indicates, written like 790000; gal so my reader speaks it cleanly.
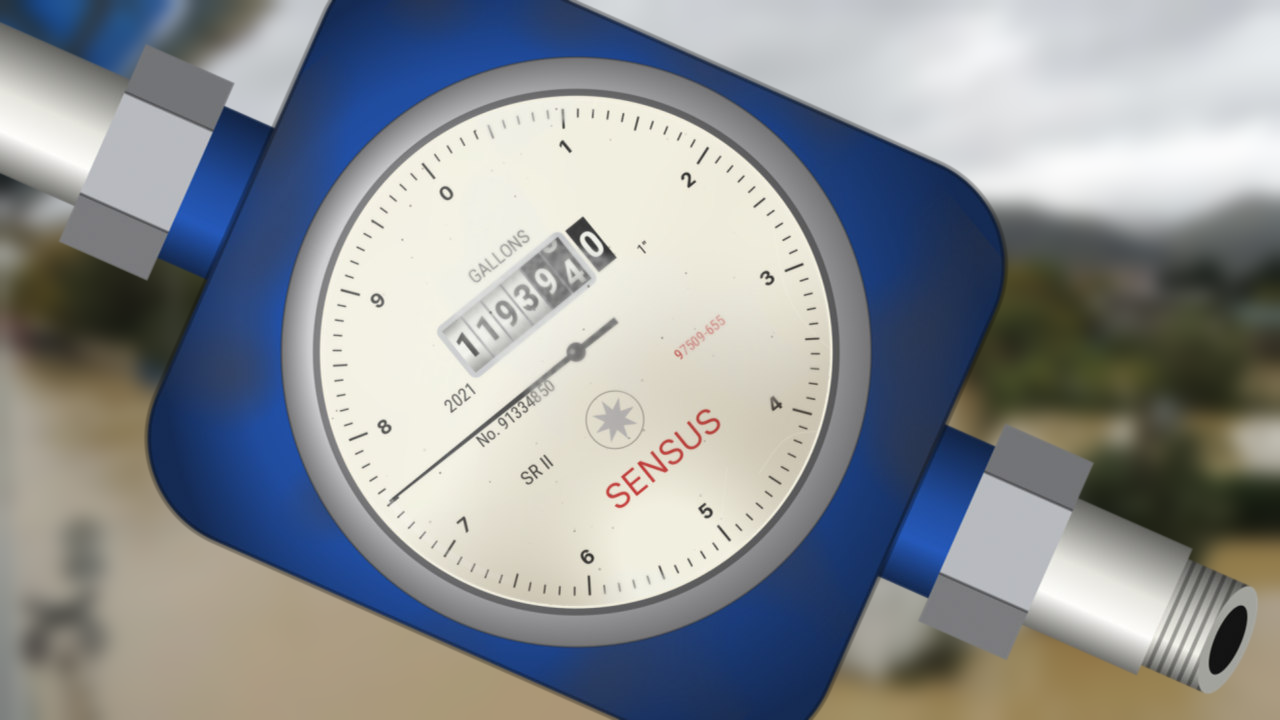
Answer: 1193937.5; gal
